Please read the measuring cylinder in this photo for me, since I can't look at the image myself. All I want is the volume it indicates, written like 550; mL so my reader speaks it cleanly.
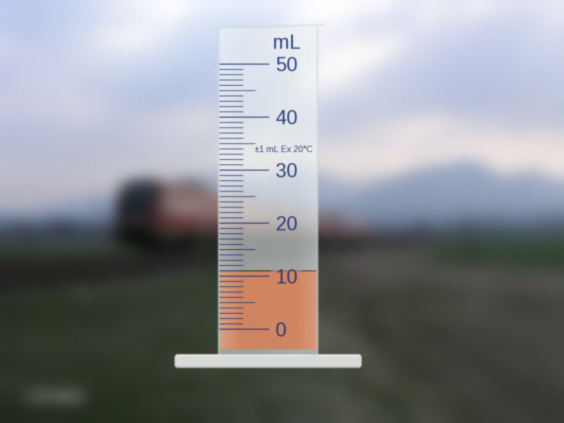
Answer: 11; mL
